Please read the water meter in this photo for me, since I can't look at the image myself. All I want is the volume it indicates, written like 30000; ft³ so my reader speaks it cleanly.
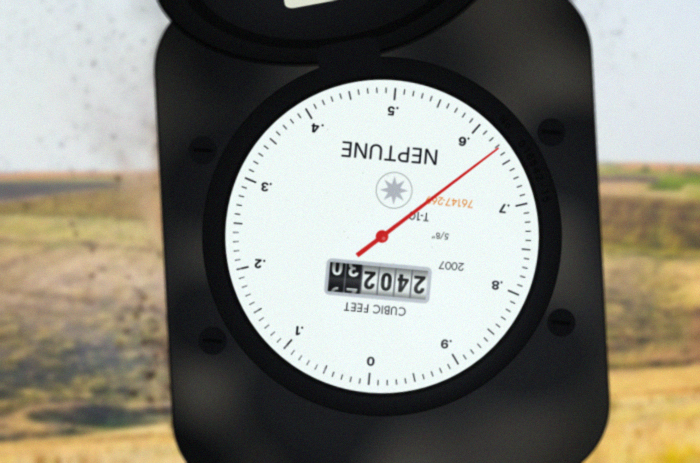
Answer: 240229.63; ft³
